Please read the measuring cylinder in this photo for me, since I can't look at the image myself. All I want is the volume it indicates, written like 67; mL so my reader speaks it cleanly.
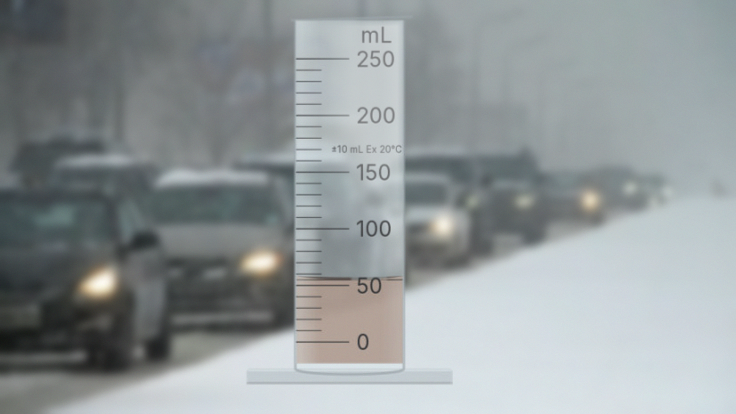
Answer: 55; mL
